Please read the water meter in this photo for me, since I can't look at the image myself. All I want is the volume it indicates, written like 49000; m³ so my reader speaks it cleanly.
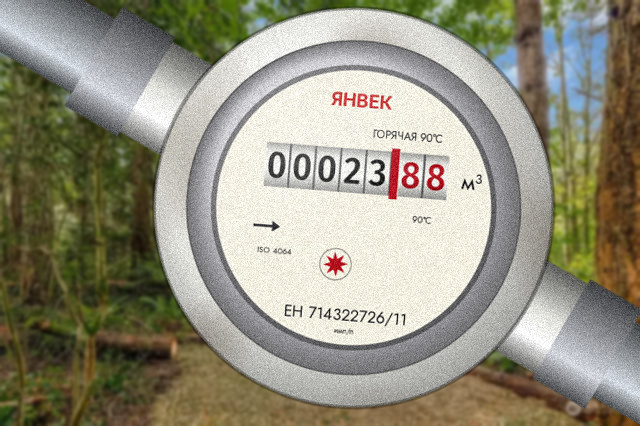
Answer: 23.88; m³
